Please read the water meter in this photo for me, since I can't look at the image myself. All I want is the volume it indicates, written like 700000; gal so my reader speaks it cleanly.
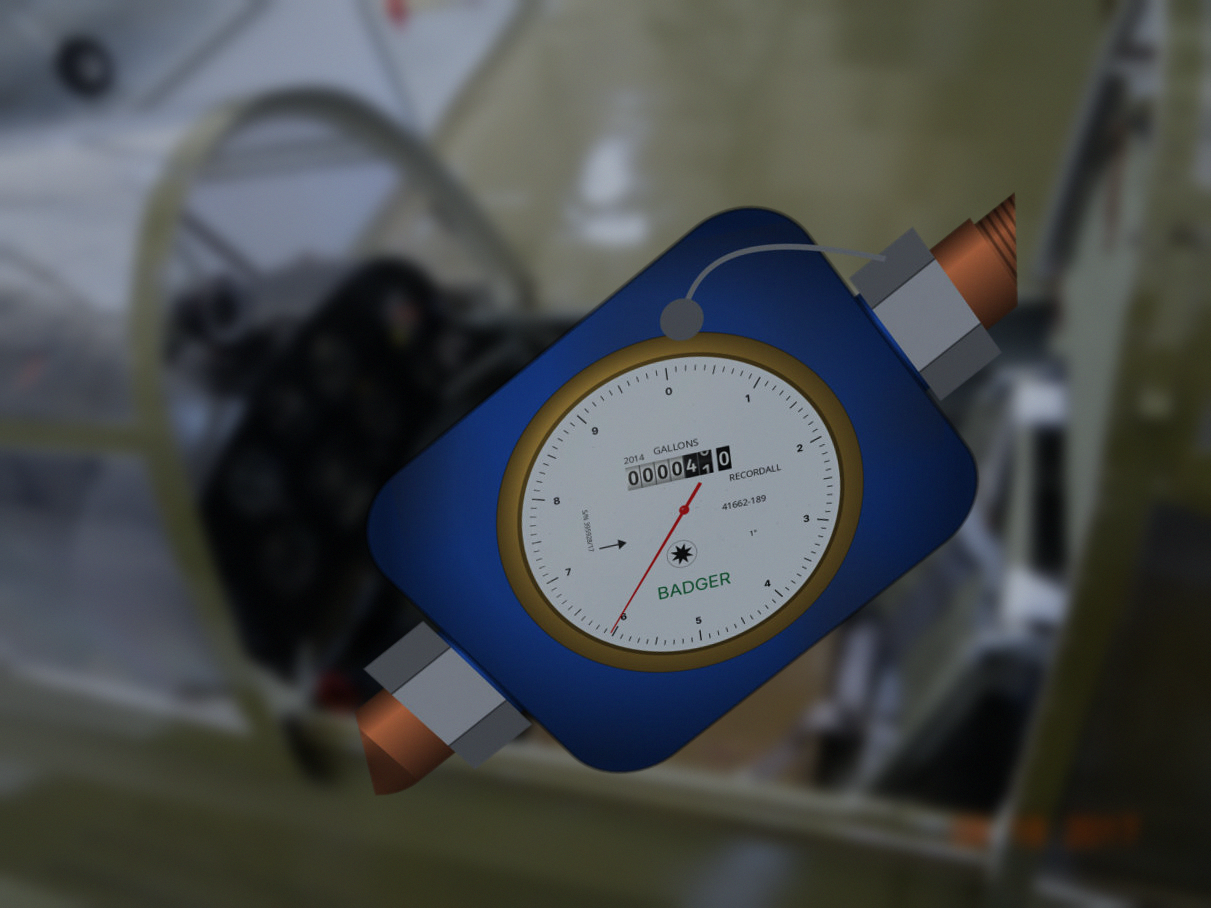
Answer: 406.0; gal
